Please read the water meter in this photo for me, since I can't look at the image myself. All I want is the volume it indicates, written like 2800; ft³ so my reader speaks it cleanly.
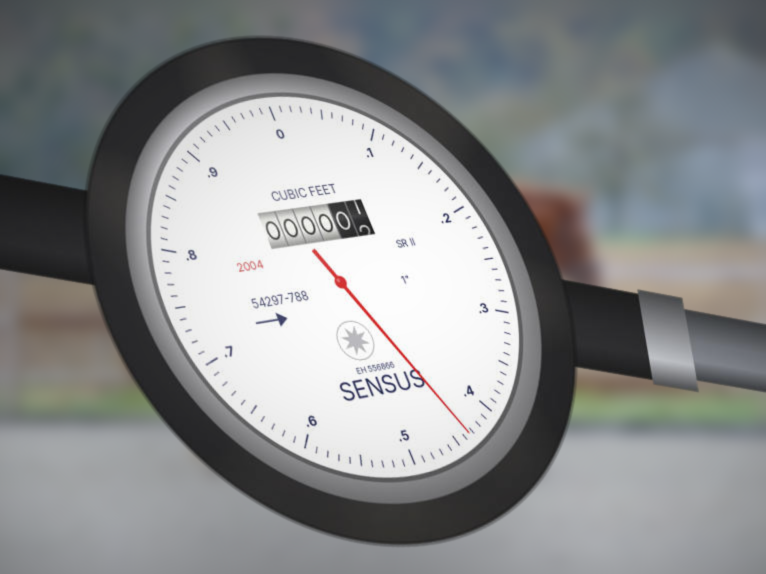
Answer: 1.43; ft³
